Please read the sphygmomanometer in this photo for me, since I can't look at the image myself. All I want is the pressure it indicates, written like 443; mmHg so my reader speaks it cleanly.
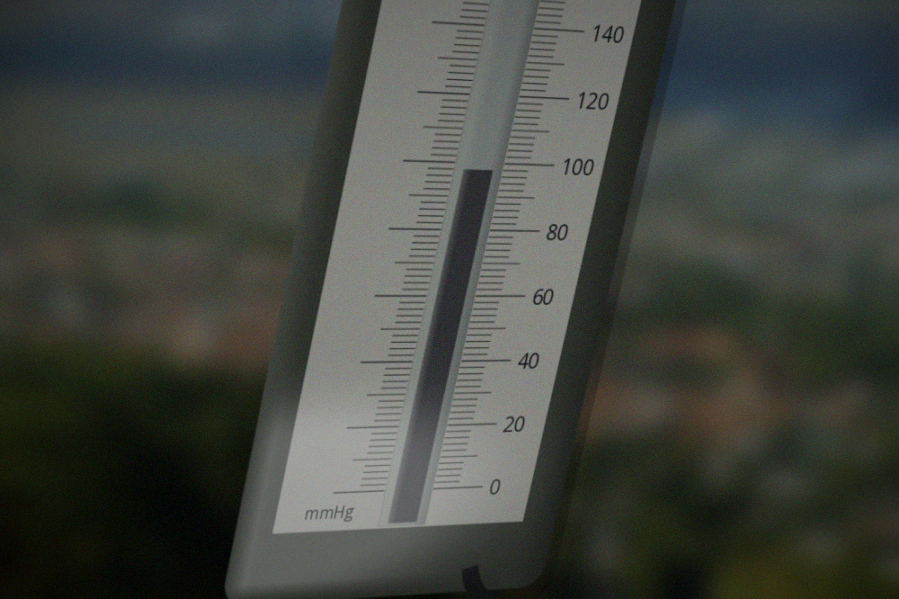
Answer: 98; mmHg
